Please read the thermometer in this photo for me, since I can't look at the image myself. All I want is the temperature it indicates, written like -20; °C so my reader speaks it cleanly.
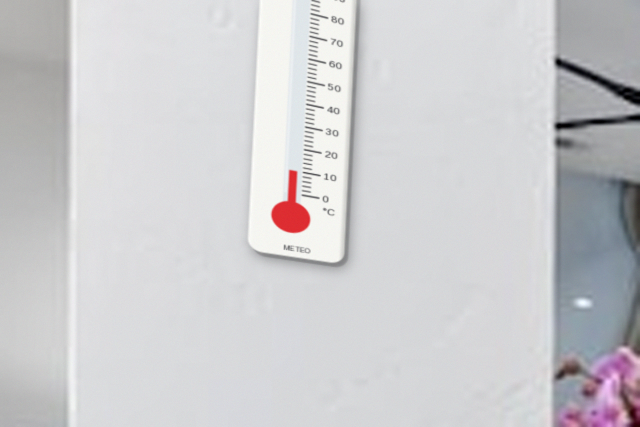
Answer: 10; °C
